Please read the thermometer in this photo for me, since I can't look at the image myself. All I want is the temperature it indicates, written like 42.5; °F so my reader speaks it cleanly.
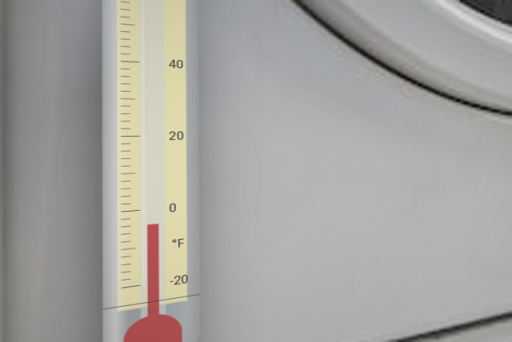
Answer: -4; °F
